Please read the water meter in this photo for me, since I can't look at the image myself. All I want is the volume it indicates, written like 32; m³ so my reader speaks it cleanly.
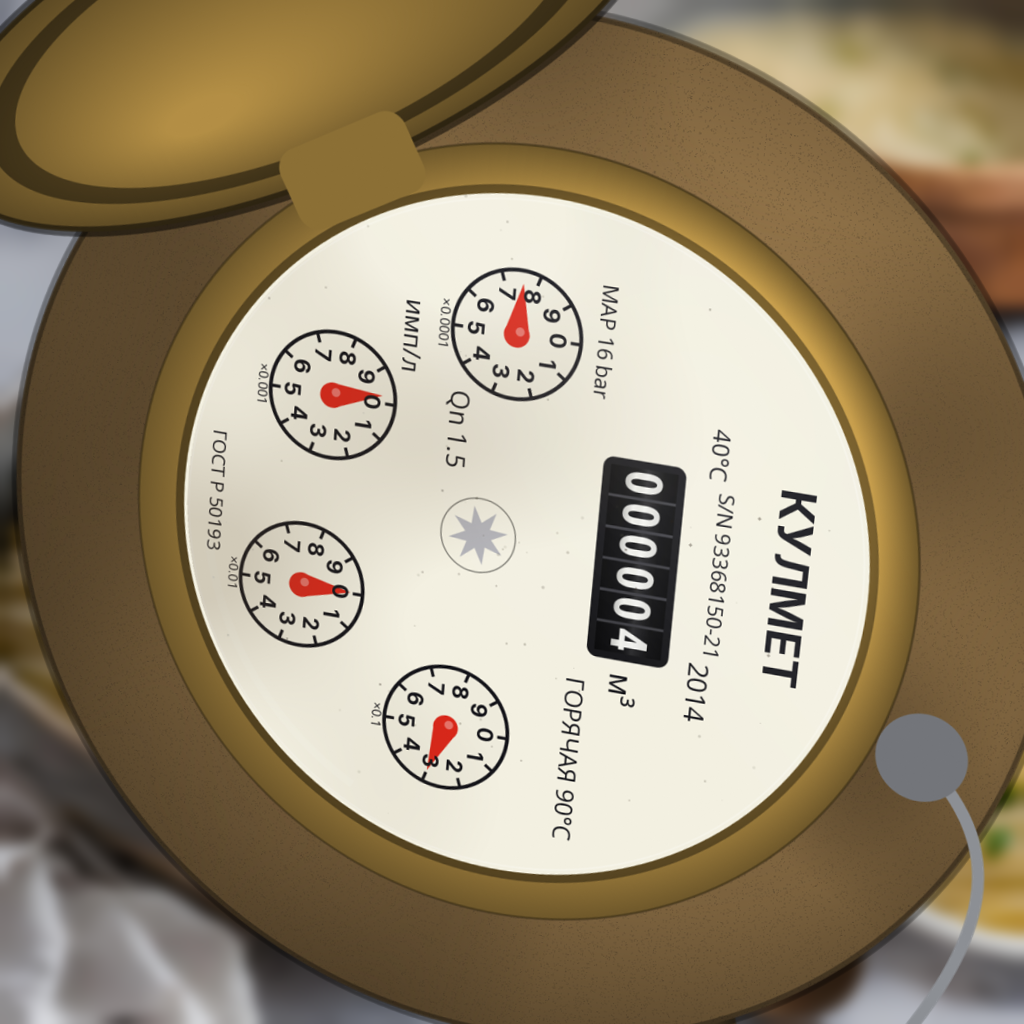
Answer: 4.2997; m³
